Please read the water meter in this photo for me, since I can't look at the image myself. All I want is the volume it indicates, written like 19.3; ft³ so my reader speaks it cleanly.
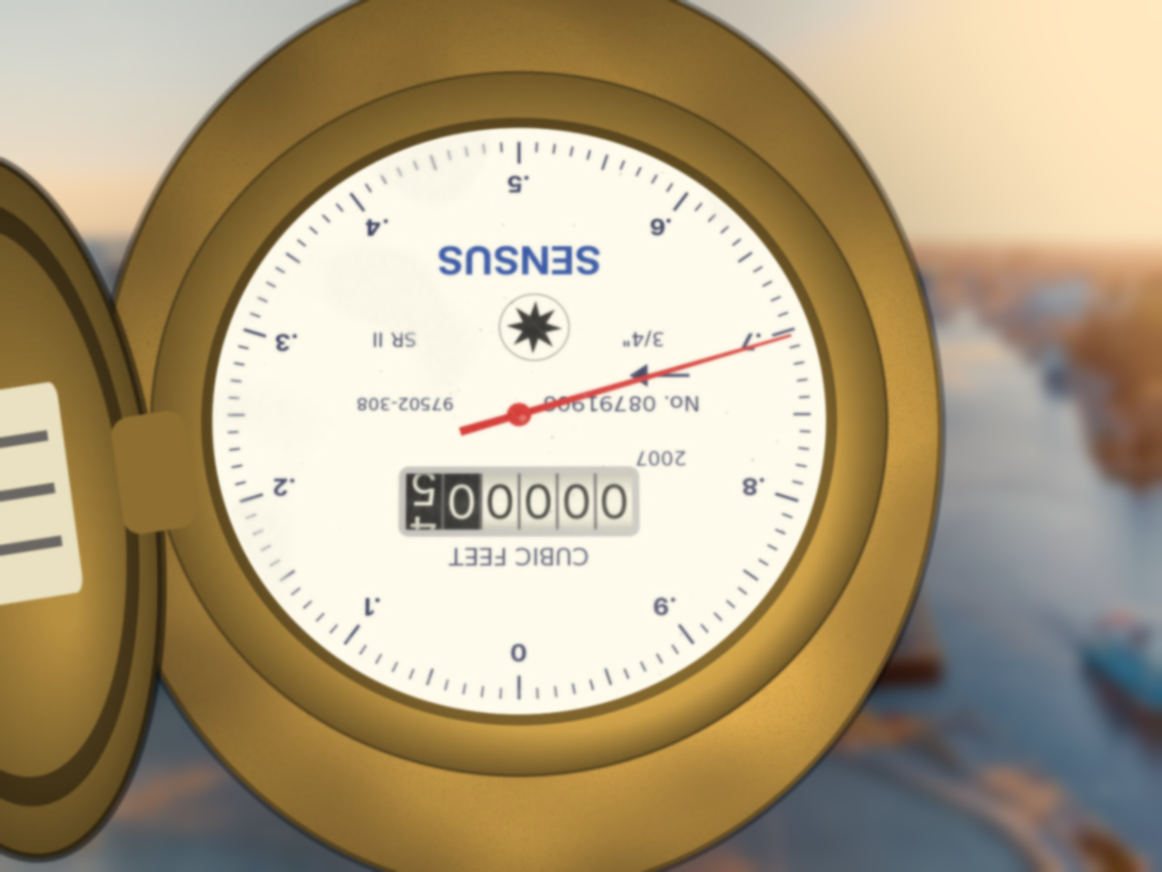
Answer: 4.70; ft³
